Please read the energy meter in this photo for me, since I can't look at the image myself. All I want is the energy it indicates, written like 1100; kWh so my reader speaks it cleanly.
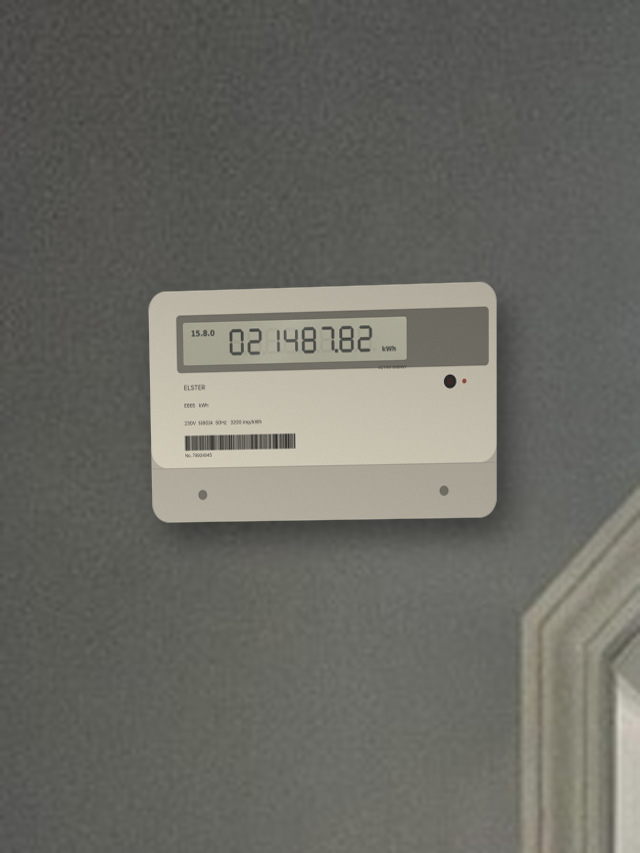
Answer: 21487.82; kWh
